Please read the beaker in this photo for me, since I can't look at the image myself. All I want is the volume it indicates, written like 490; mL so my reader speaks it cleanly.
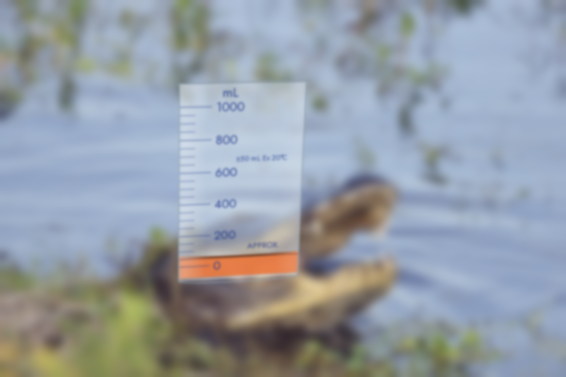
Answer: 50; mL
